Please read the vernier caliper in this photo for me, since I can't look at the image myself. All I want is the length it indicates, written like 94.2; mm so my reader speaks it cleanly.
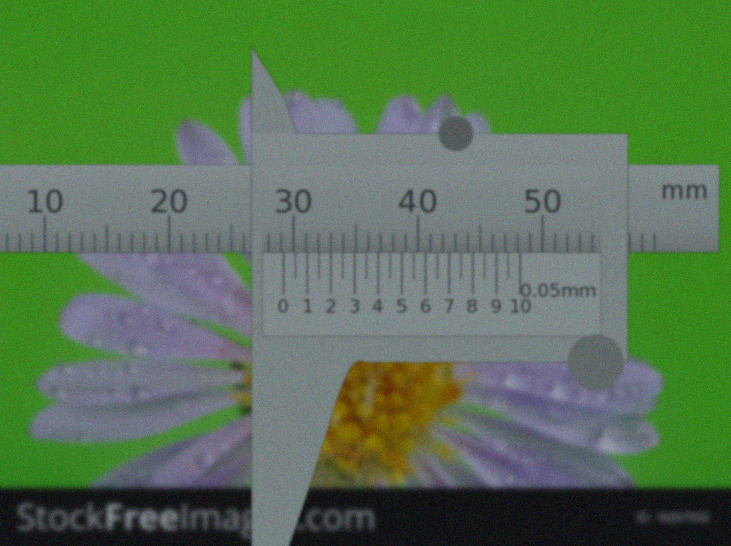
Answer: 29.2; mm
